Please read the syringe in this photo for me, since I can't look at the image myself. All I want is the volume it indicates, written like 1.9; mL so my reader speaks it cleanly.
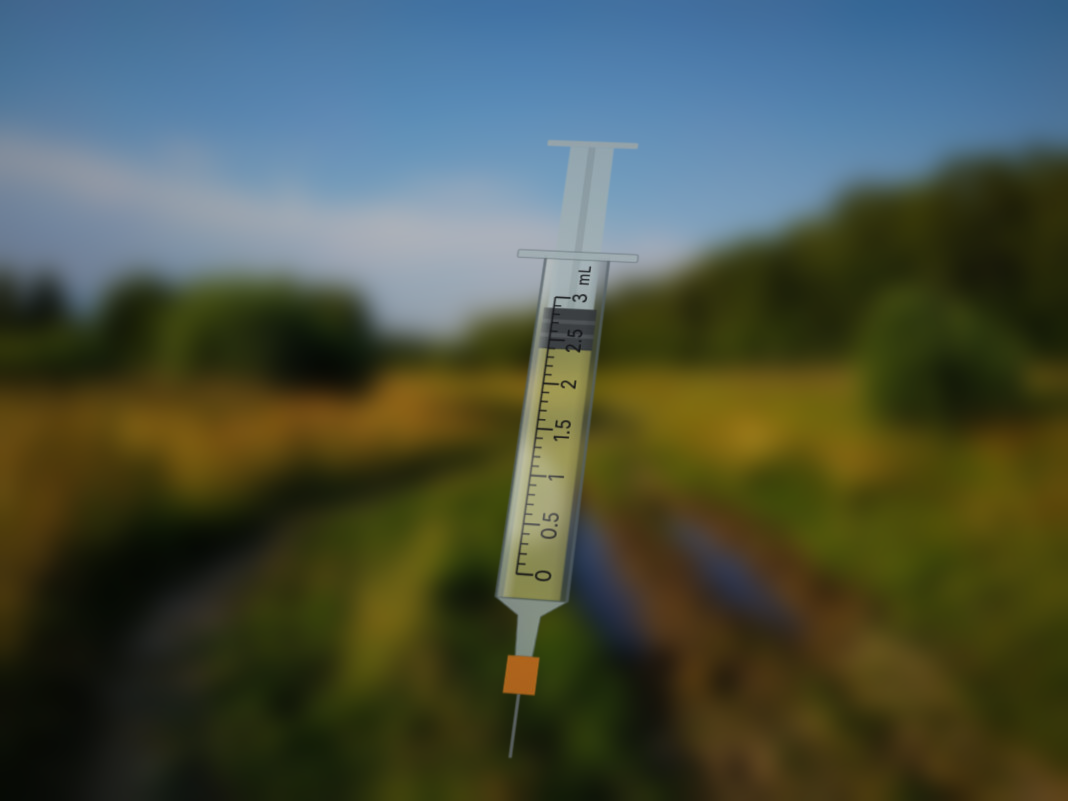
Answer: 2.4; mL
